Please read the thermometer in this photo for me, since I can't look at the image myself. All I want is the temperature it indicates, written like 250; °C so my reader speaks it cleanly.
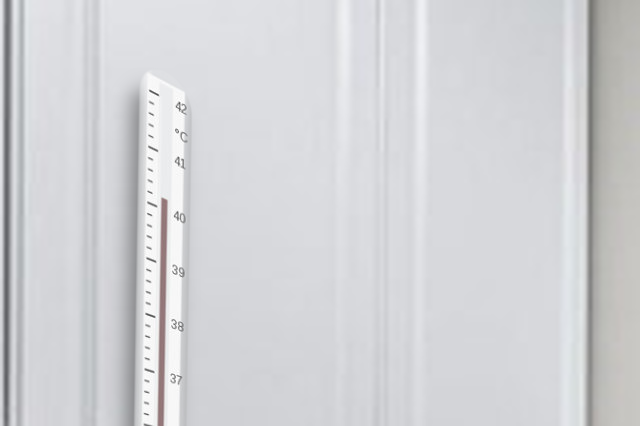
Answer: 40.2; °C
